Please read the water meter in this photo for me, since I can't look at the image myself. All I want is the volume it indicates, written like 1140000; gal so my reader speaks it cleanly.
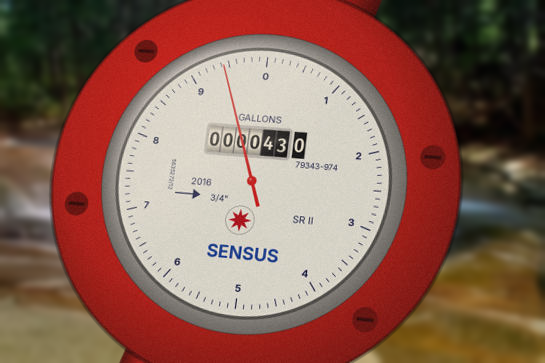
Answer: 429.4; gal
